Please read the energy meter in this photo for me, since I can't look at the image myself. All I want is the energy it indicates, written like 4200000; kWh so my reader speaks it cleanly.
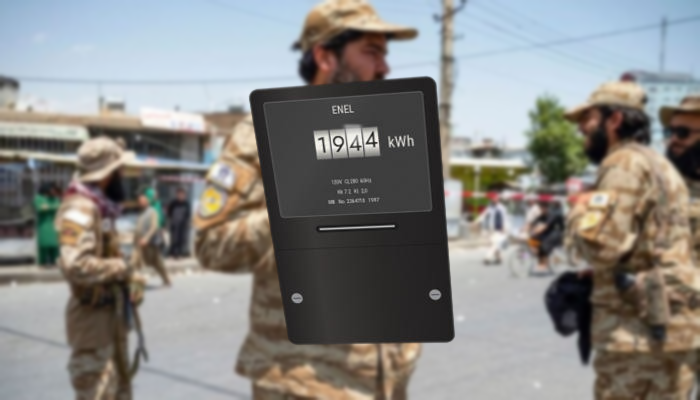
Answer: 1944; kWh
